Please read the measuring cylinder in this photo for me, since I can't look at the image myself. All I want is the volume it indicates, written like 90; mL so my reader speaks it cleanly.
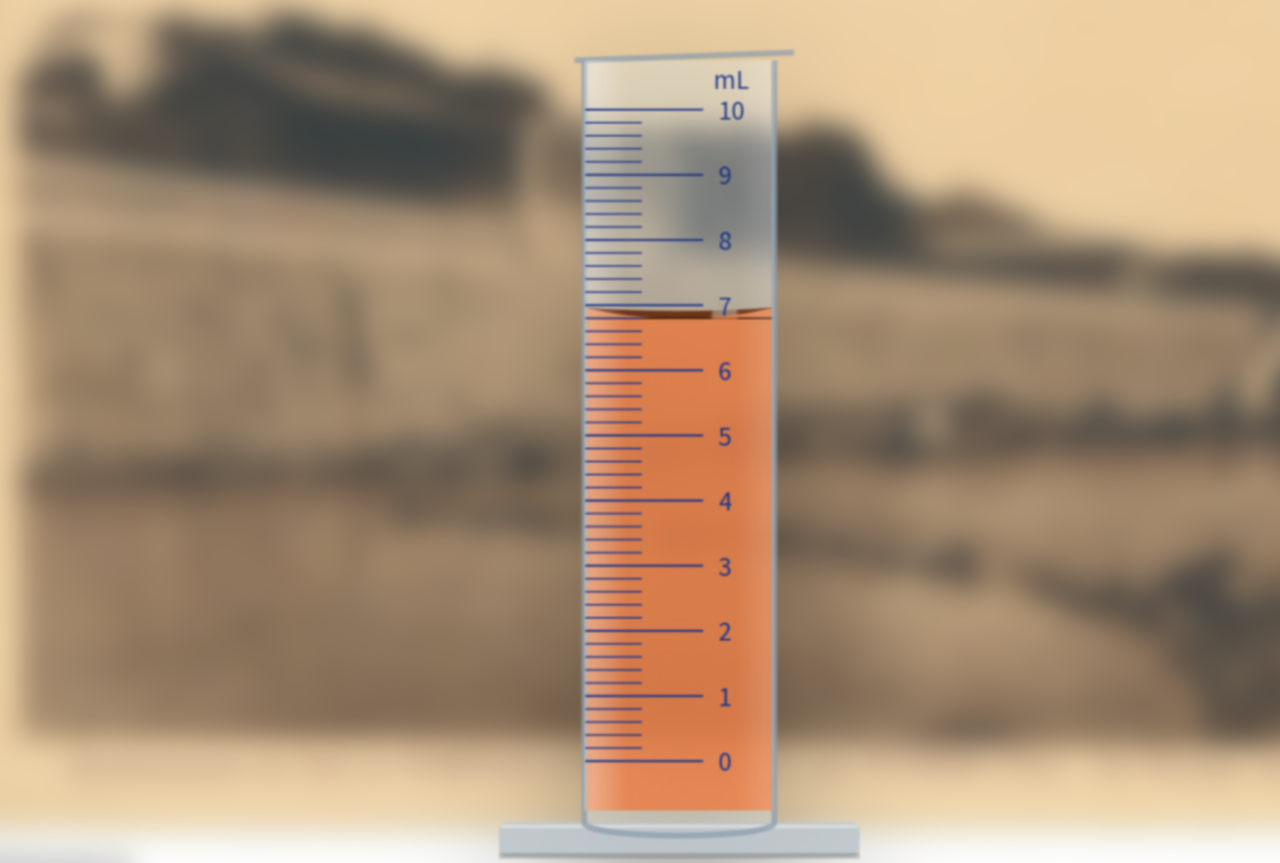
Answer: 6.8; mL
